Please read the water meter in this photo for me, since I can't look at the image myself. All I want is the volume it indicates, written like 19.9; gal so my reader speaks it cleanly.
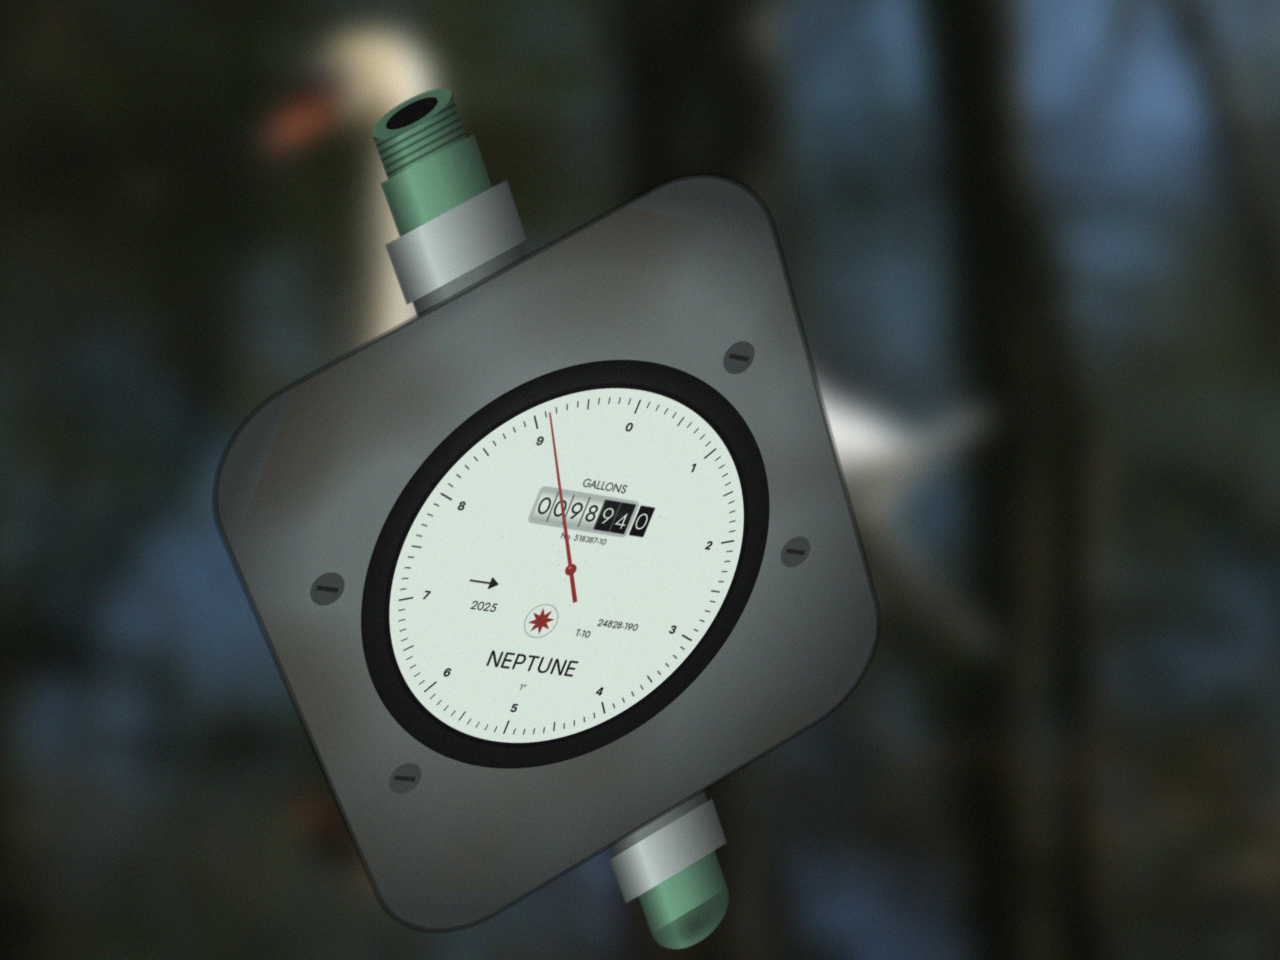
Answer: 98939.1; gal
